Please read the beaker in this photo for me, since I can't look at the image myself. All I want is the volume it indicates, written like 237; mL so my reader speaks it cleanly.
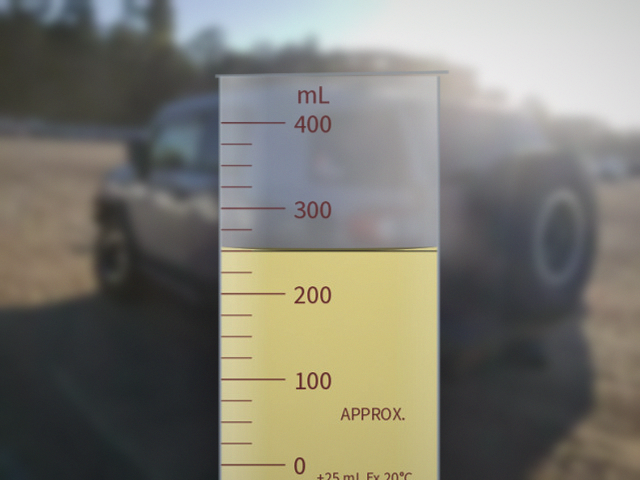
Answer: 250; mL
